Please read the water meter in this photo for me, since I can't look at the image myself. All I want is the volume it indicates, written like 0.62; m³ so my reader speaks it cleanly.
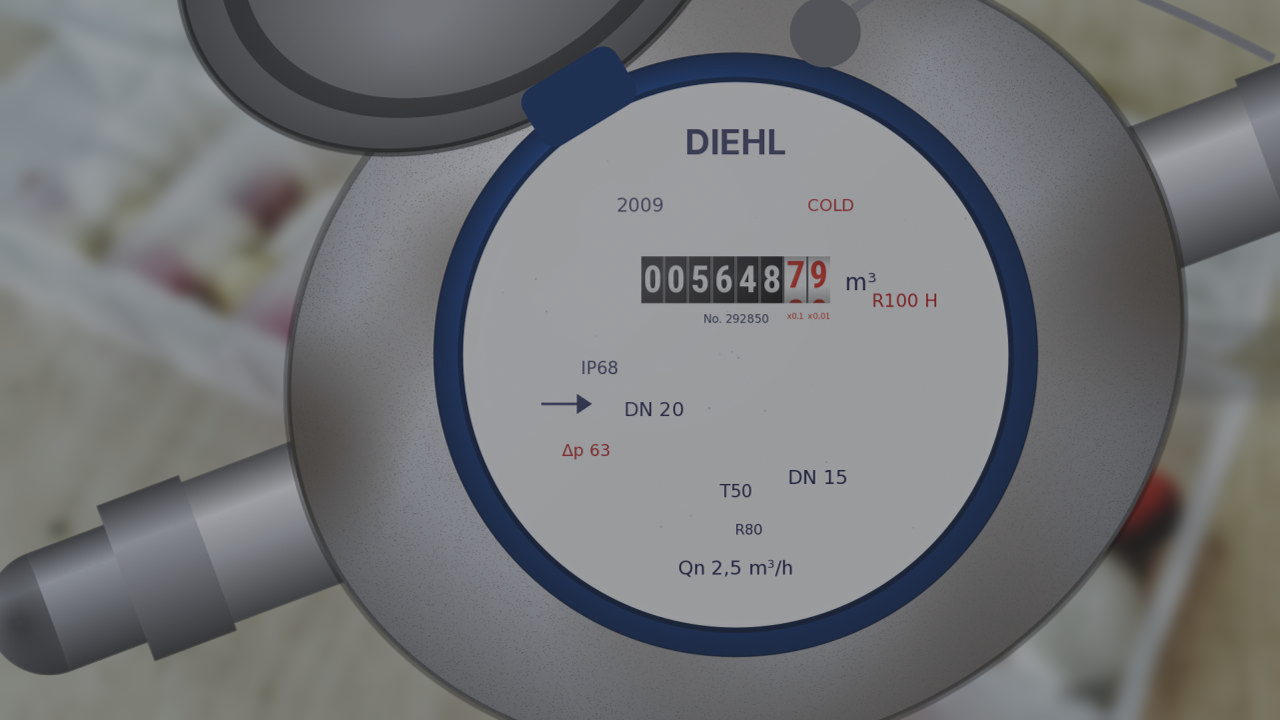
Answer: 5648.79; m³
